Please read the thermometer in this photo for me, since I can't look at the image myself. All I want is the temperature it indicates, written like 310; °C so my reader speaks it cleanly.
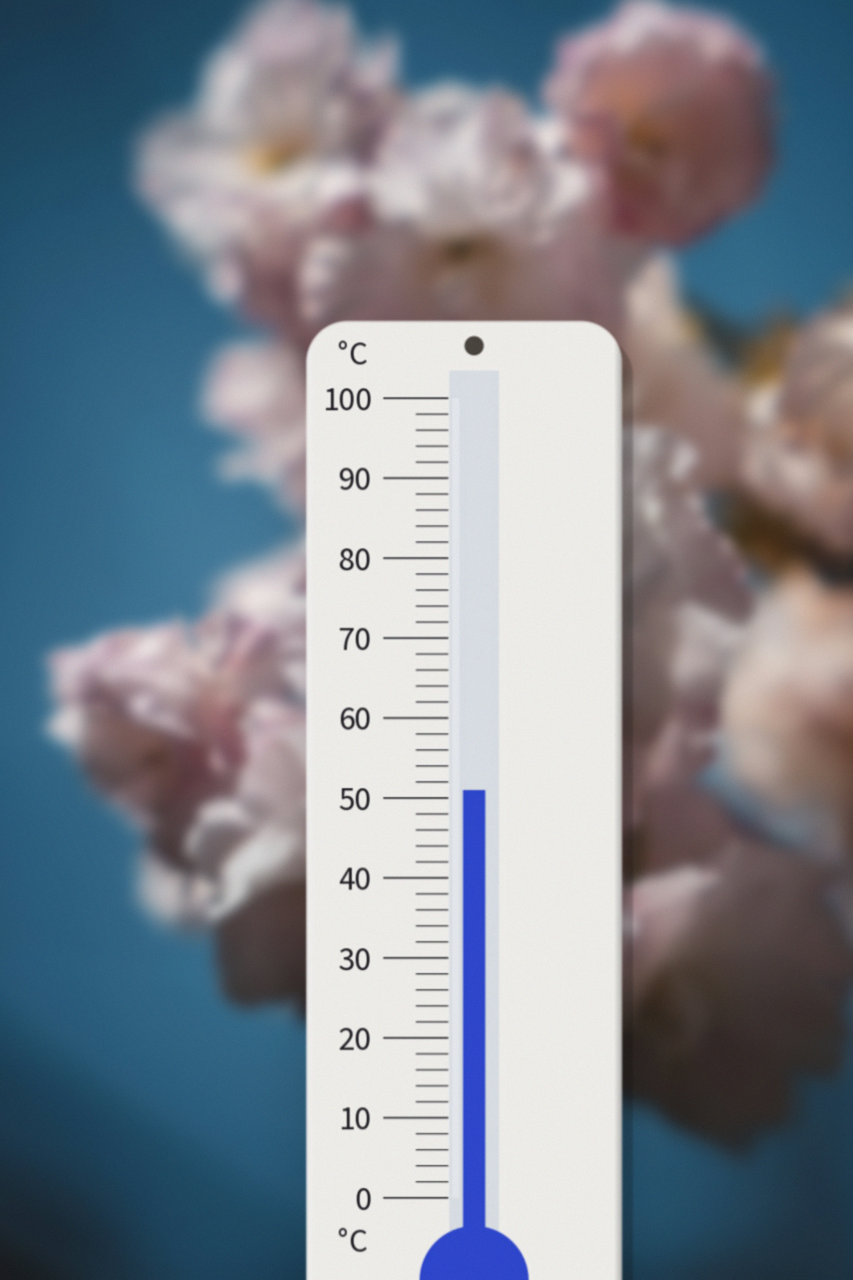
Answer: 51; °C
